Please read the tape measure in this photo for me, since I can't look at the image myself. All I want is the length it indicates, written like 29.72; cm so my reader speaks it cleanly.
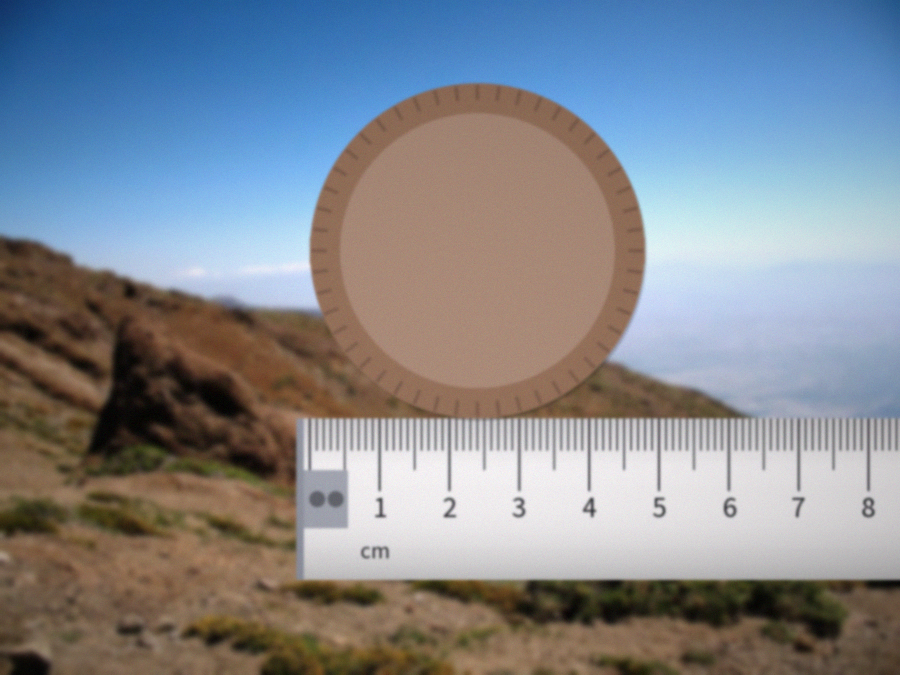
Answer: 4.8; cm
